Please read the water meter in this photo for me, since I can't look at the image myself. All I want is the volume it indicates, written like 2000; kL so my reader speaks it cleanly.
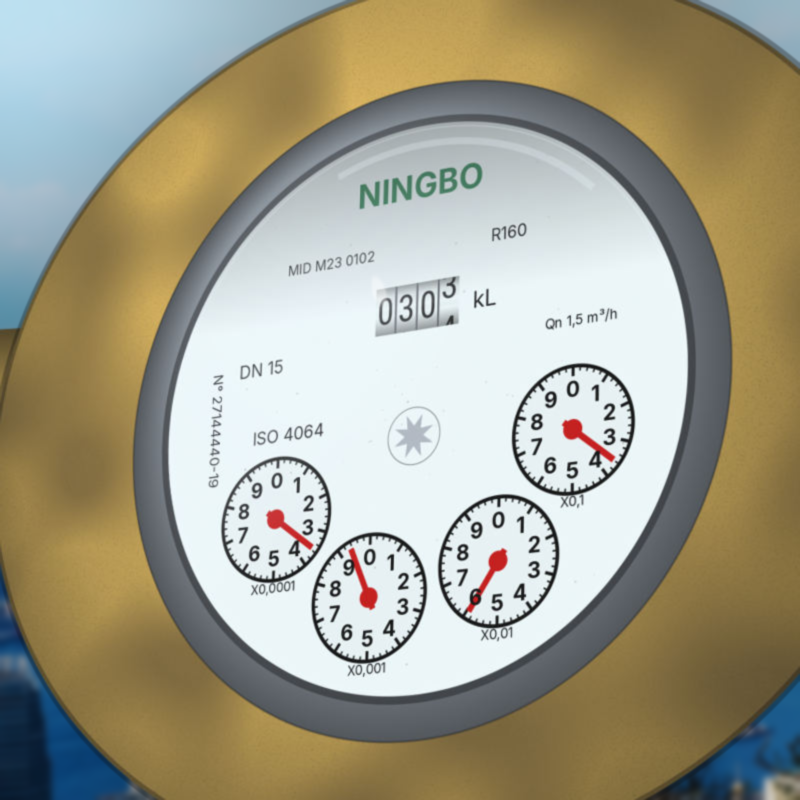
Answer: 303.3593; kL
